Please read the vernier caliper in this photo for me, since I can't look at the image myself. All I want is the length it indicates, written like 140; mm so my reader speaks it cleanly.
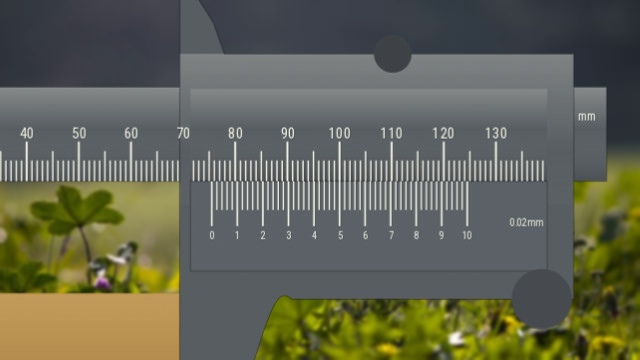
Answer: 75.5; mm
